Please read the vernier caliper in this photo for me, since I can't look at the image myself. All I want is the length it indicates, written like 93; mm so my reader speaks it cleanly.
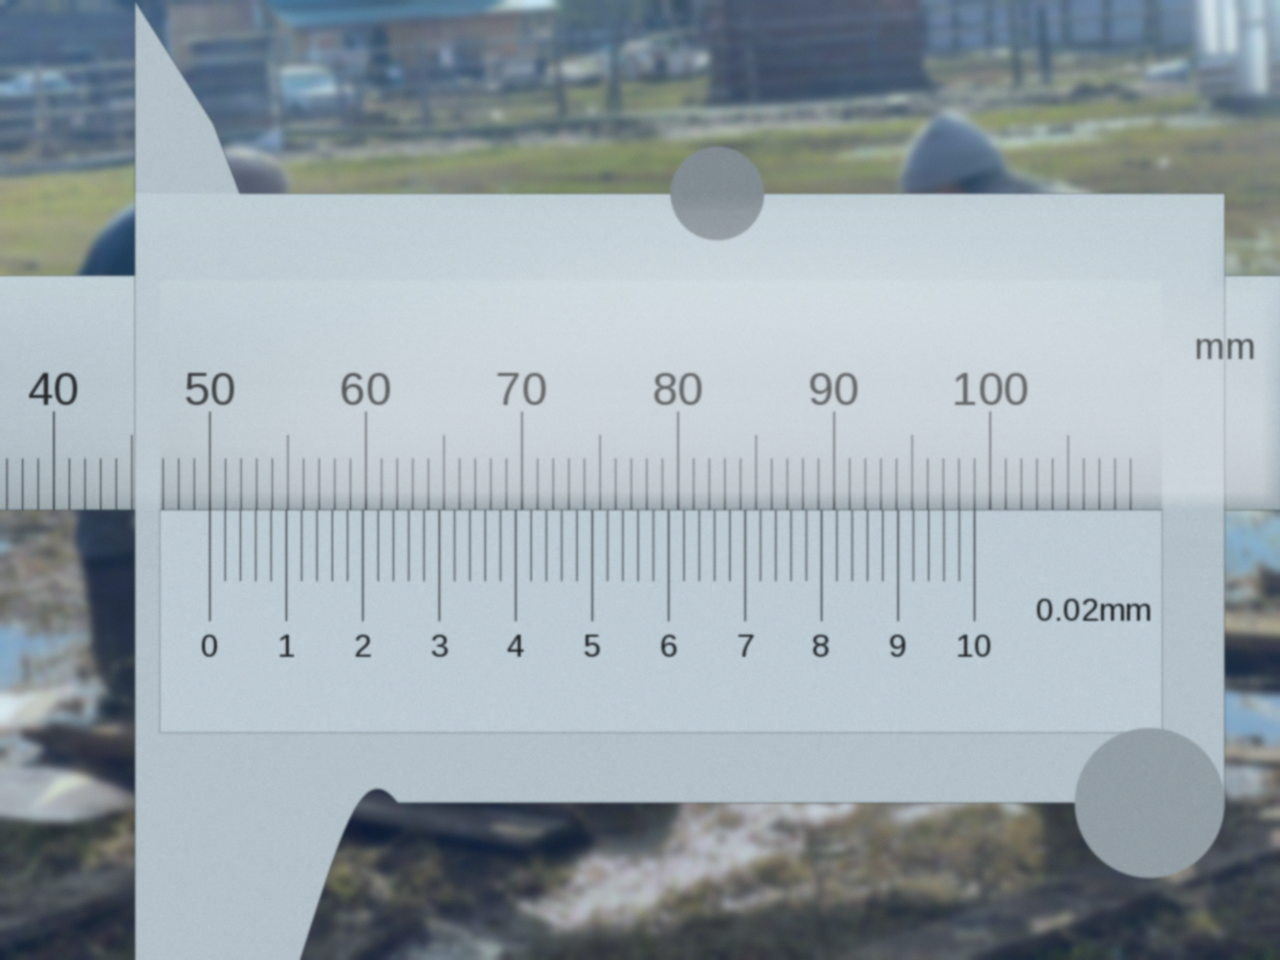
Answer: 50.0; mm
